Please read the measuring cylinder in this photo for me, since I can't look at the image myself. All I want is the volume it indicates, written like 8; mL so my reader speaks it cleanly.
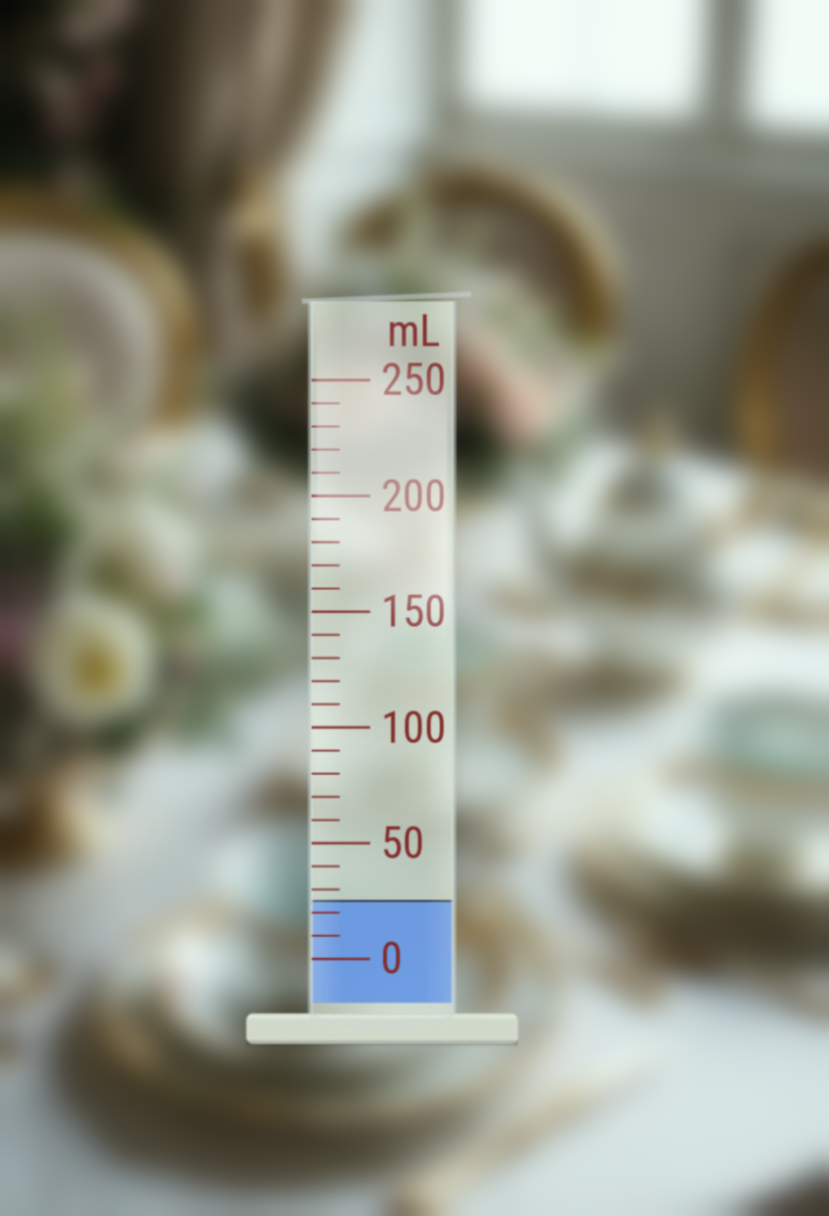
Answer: 25; mL
